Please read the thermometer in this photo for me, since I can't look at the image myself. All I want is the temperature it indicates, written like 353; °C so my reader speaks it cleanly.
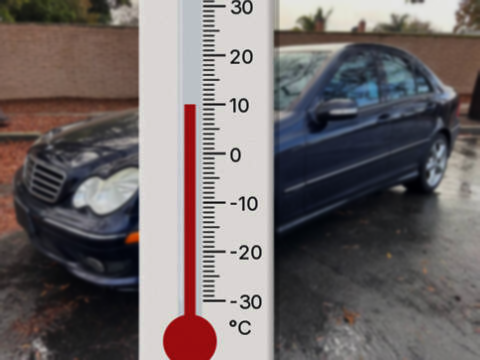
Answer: 10; °C
